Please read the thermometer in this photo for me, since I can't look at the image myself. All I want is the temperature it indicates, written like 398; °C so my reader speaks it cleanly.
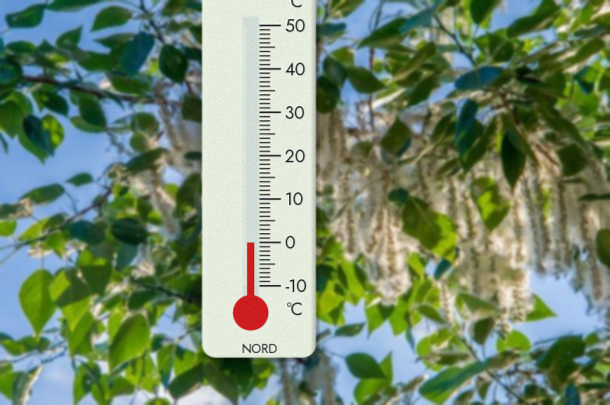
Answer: 0; °C
